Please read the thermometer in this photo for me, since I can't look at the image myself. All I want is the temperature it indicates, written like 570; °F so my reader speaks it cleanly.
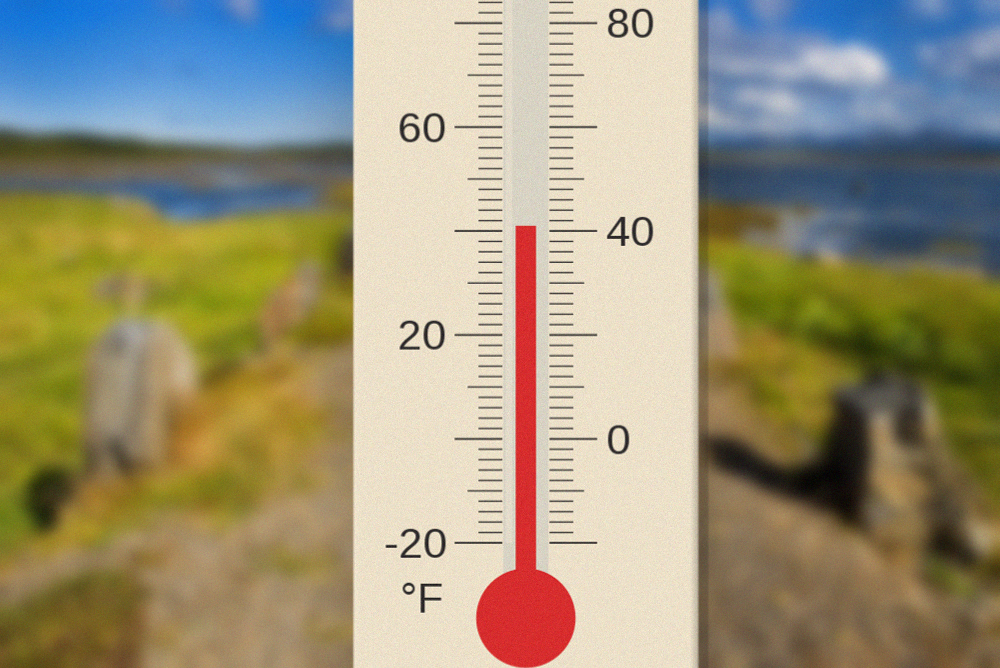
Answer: 41; °F
